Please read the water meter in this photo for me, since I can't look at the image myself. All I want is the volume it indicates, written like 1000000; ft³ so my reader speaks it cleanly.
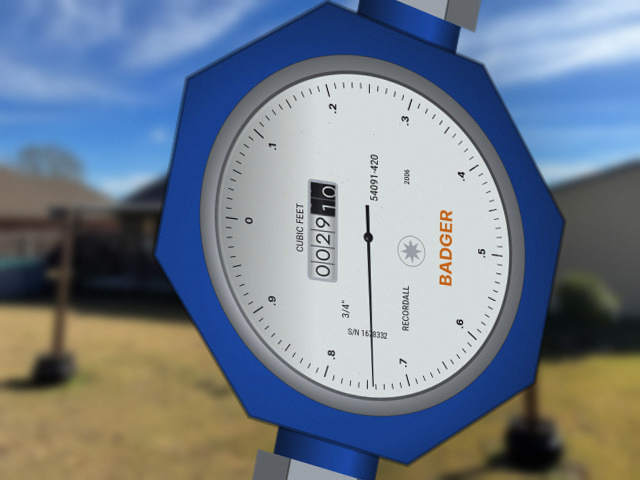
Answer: 2909.74; ft³
